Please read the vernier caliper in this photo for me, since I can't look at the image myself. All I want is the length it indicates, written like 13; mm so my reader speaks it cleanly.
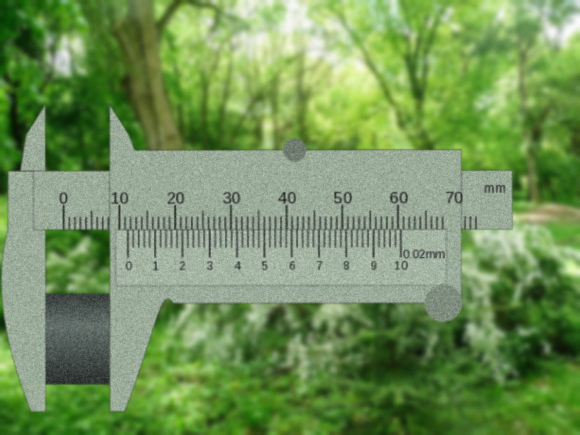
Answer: 11.5; mm
